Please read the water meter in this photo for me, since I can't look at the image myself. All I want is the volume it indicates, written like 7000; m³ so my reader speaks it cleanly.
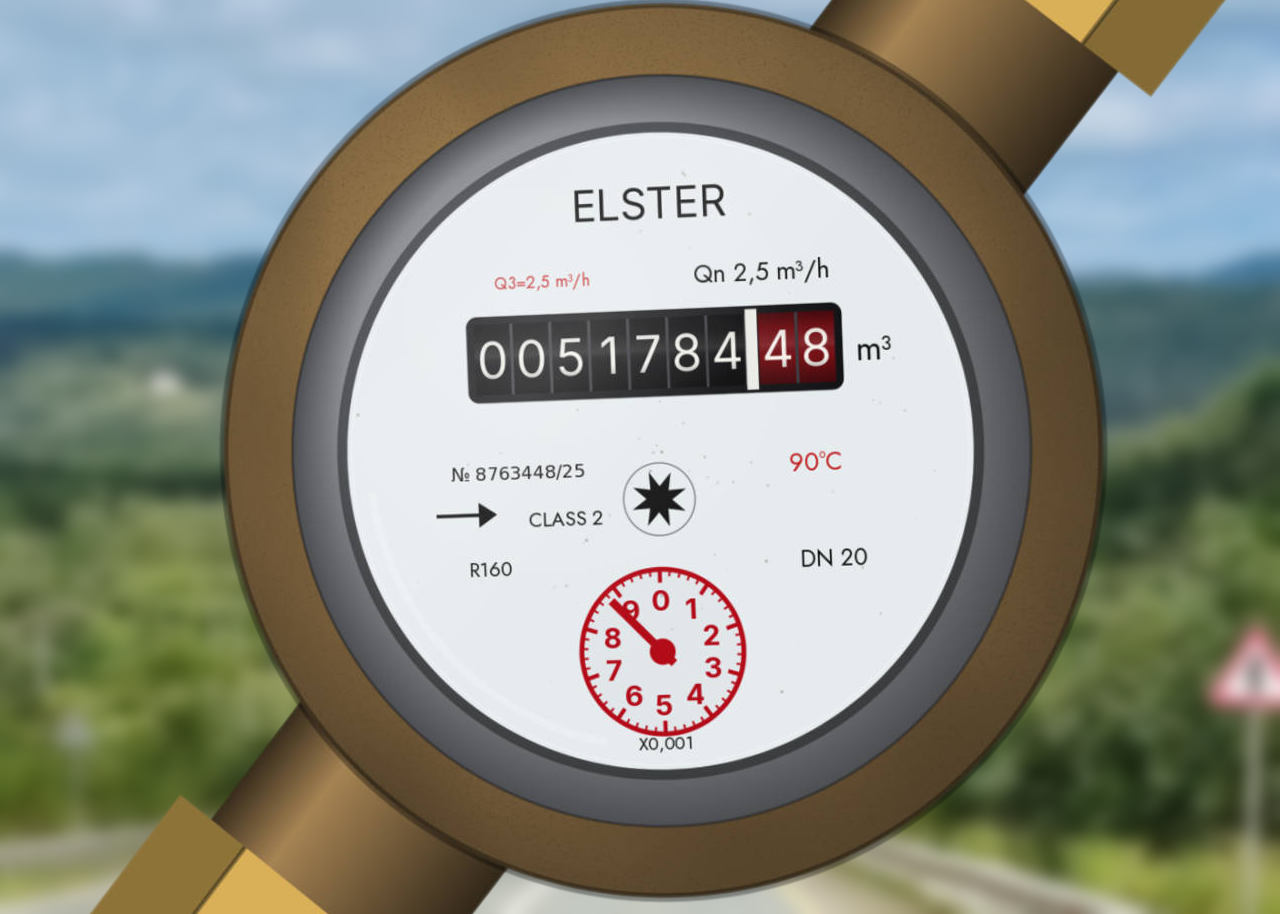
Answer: 51784.488; m³
